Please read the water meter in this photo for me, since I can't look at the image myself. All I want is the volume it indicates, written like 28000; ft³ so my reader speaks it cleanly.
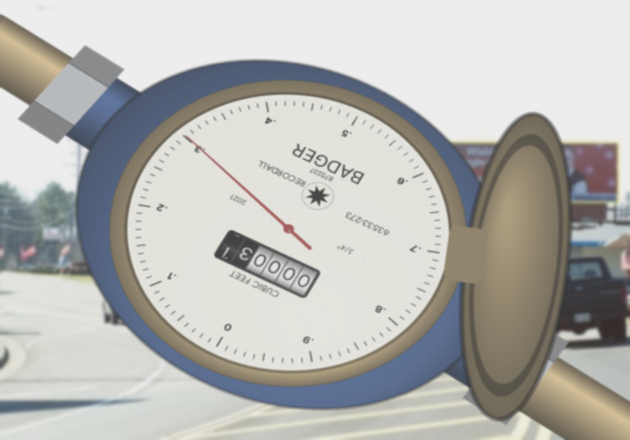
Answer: 31.30; ft³
